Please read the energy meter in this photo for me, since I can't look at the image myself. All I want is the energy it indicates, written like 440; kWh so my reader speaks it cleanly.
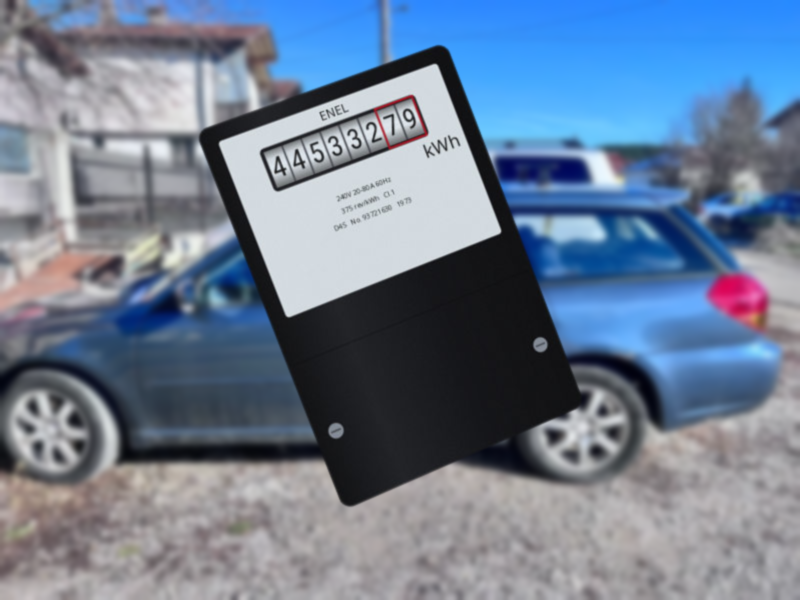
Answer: 445332.79; kWh
